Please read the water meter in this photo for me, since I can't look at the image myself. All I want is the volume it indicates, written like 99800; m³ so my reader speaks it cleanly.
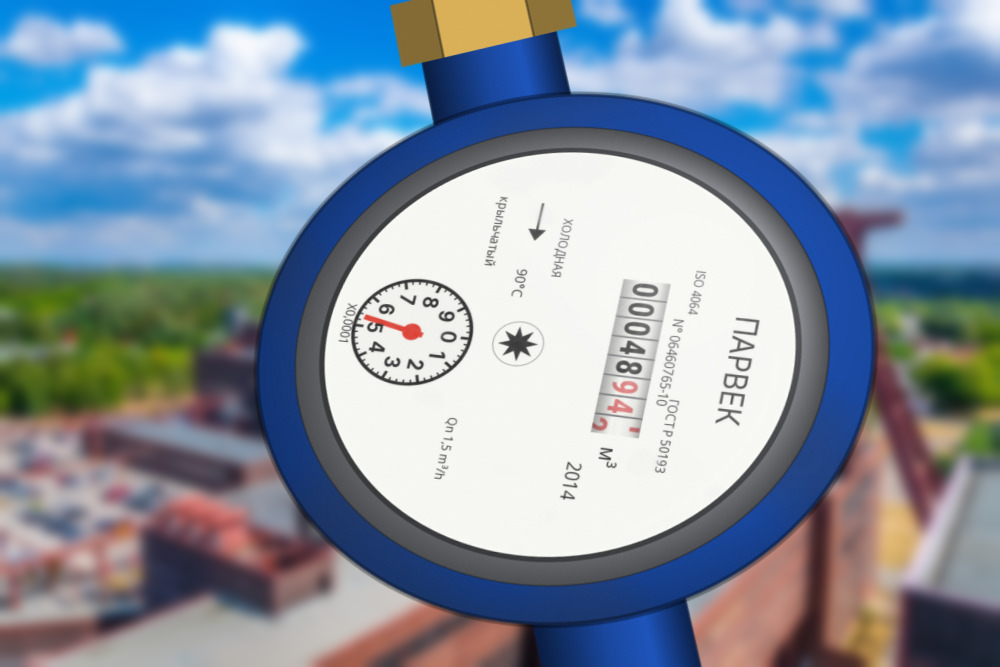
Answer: 48.9415; m³
